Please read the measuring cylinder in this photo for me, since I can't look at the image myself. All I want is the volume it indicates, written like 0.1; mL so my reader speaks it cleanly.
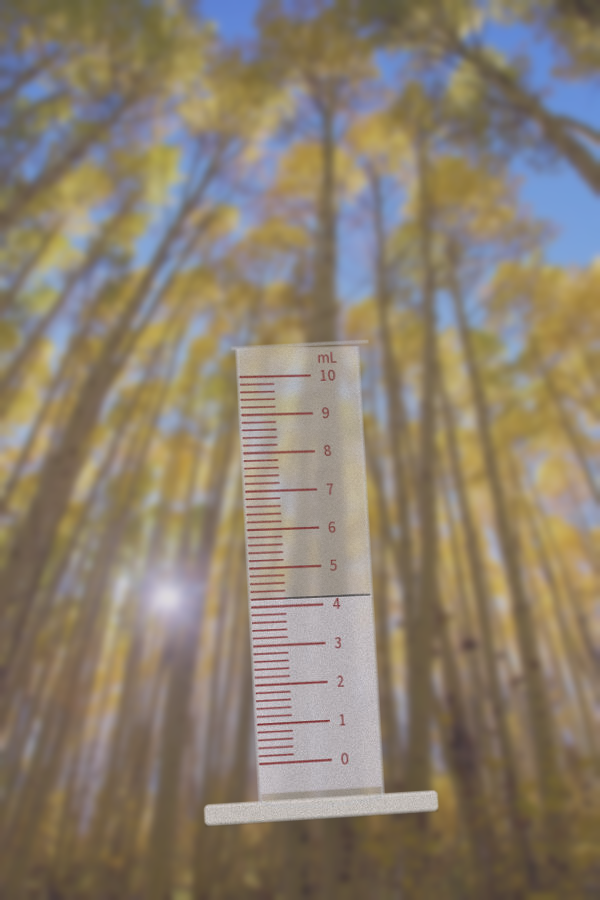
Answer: 4.2; mL
